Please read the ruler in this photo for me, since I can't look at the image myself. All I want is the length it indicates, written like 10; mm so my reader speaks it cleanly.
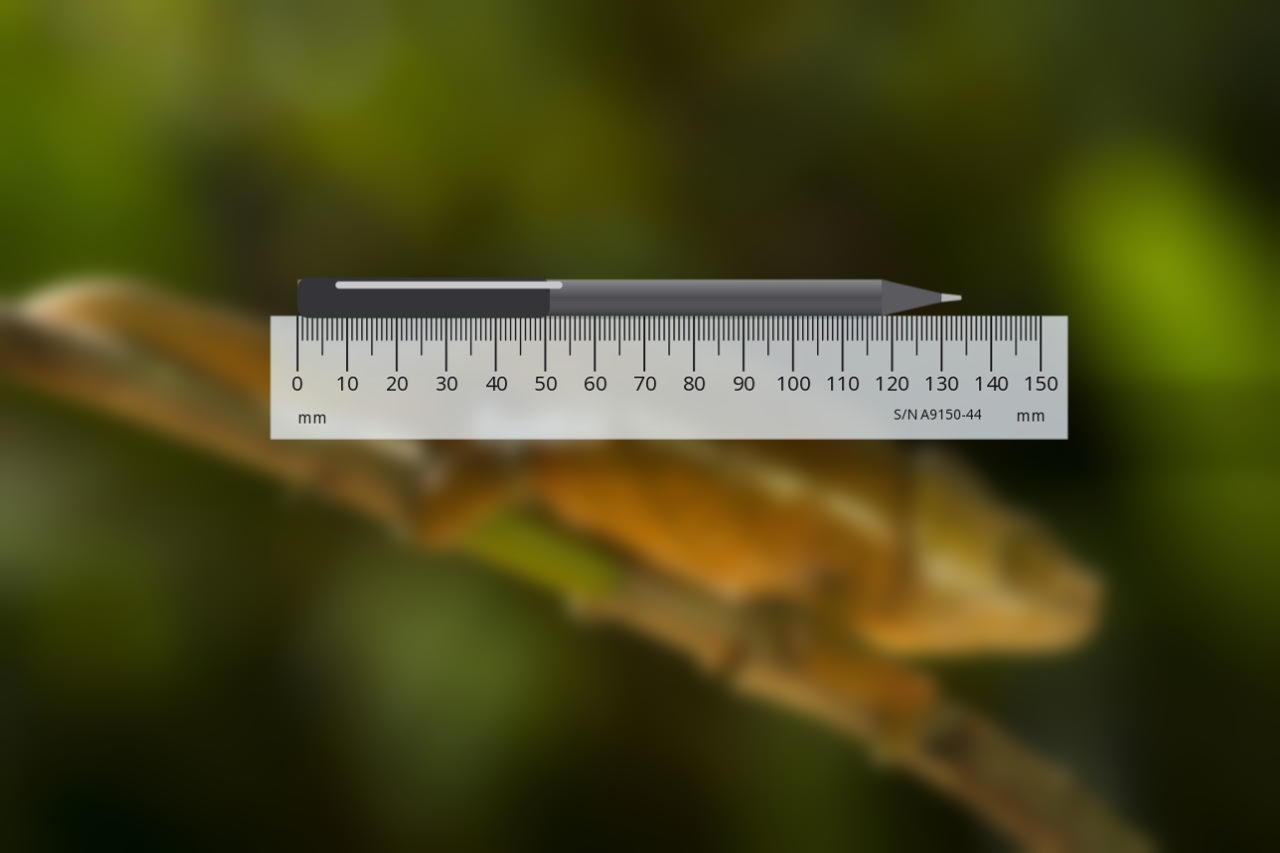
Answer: 134; mm
